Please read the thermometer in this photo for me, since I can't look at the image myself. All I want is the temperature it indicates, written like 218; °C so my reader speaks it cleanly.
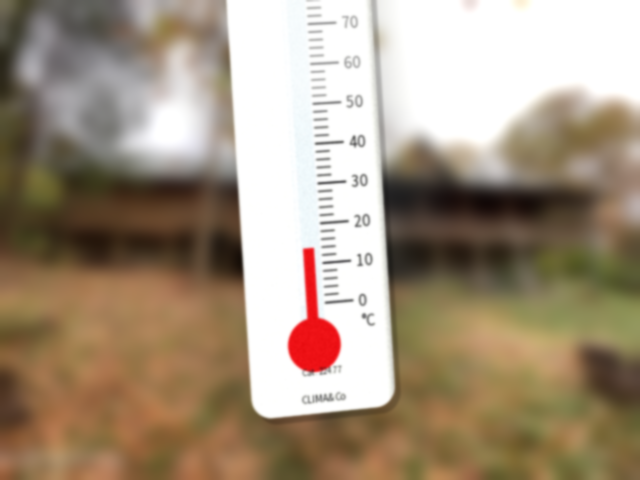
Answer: 14; °C
